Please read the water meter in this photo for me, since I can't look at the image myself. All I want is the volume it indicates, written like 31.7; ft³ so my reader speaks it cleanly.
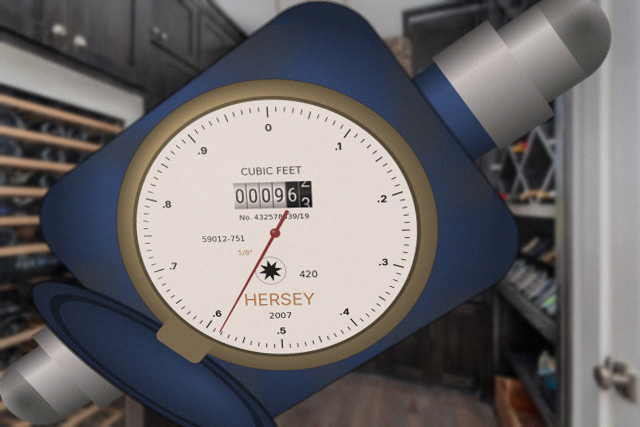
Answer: 962.58; ft³
